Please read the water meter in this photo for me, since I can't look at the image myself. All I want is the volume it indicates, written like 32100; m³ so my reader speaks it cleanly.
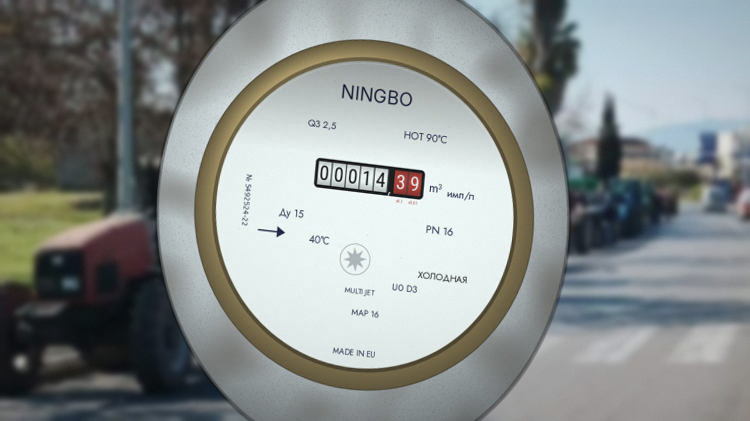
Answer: 14.39; m³
